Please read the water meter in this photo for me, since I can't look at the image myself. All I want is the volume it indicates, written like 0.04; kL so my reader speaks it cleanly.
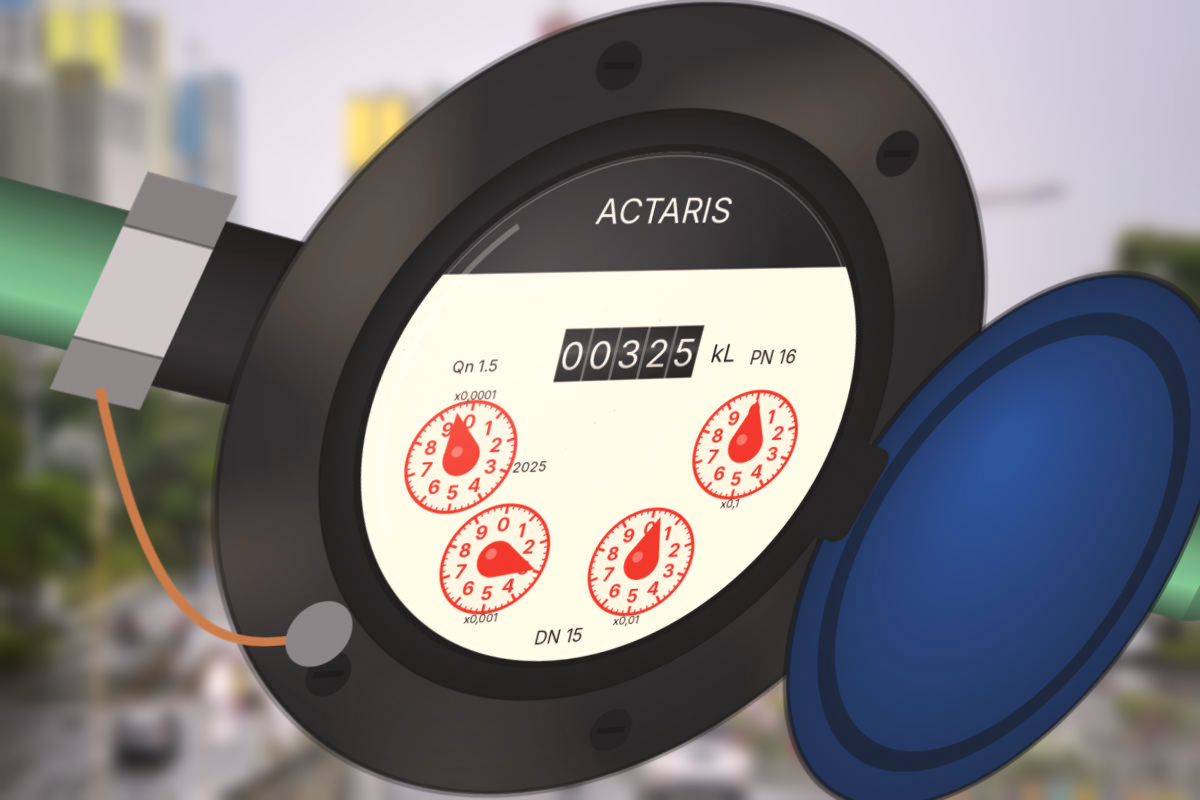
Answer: 325.0029; kL
